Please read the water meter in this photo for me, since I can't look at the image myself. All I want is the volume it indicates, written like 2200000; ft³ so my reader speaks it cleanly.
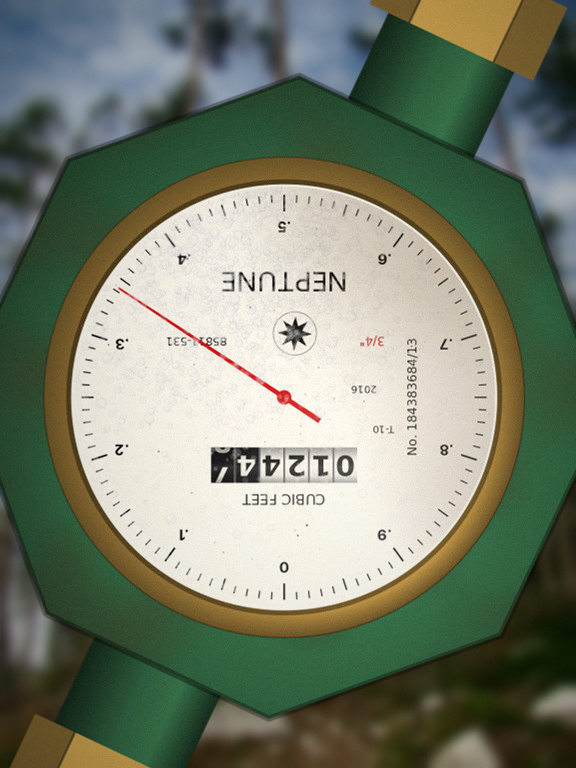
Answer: 12447.34; ft³
